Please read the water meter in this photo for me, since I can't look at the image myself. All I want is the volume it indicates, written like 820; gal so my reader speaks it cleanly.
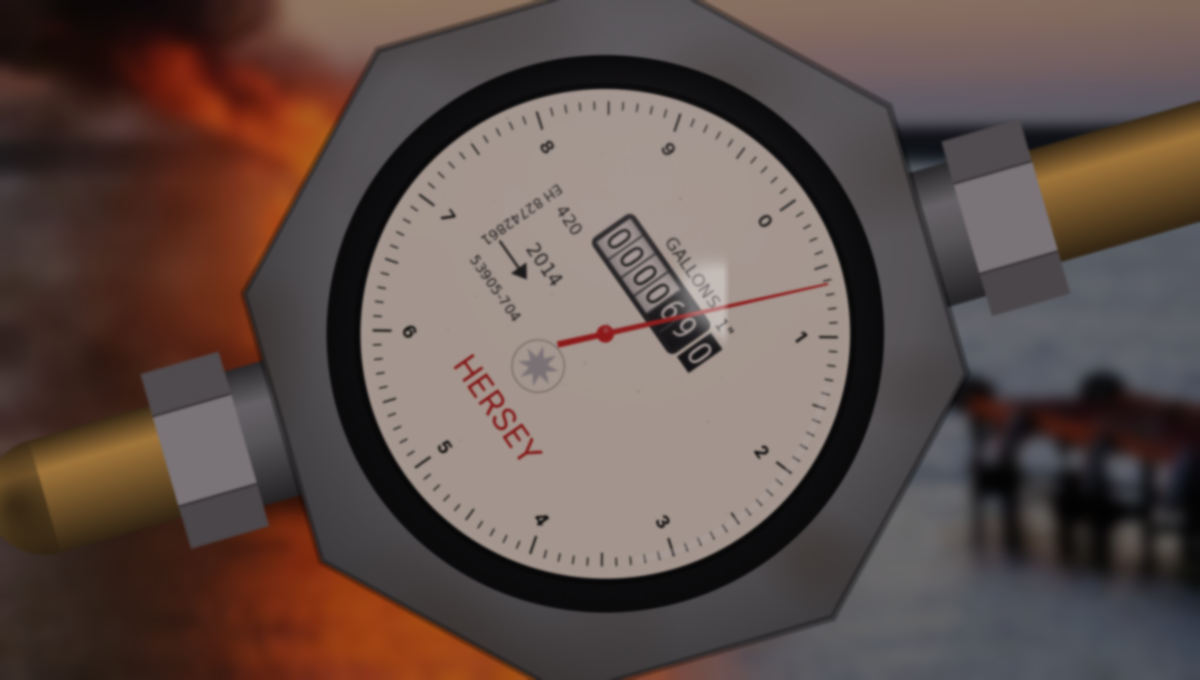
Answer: 690.6; gal
